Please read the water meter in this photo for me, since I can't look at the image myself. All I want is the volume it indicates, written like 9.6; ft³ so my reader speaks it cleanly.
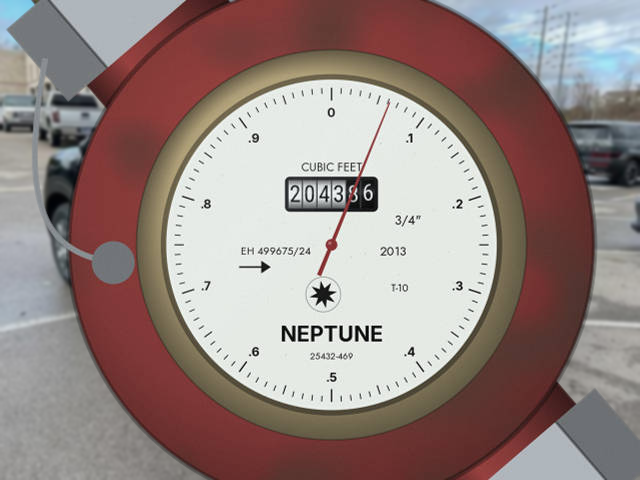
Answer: 204386.06; ft³
